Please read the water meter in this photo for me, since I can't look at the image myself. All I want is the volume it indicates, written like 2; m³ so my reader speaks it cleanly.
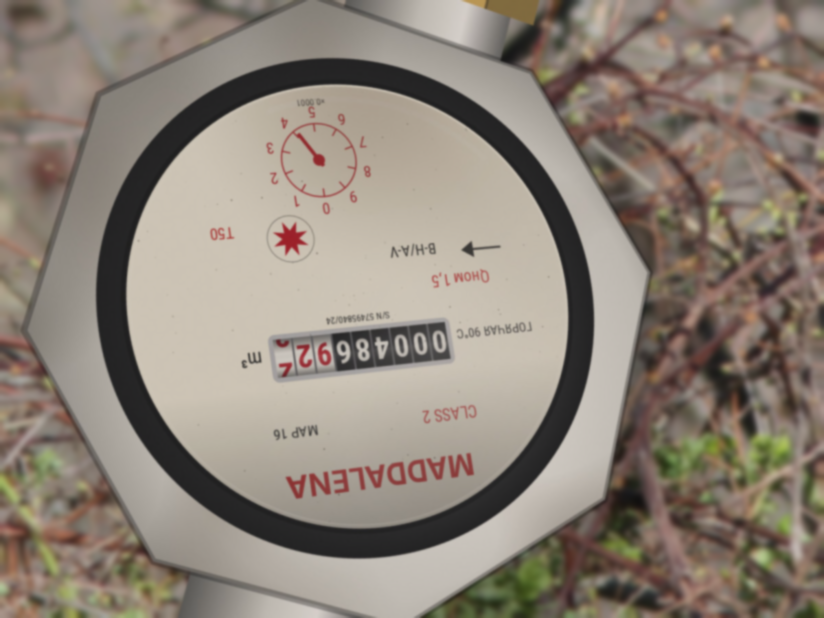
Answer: 486.9224; m³
